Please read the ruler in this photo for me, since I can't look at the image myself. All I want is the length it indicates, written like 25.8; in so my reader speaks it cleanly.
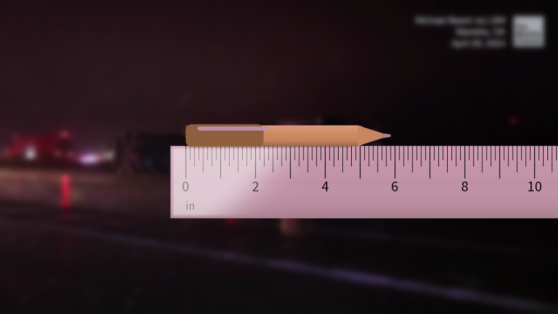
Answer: 5.875; in
